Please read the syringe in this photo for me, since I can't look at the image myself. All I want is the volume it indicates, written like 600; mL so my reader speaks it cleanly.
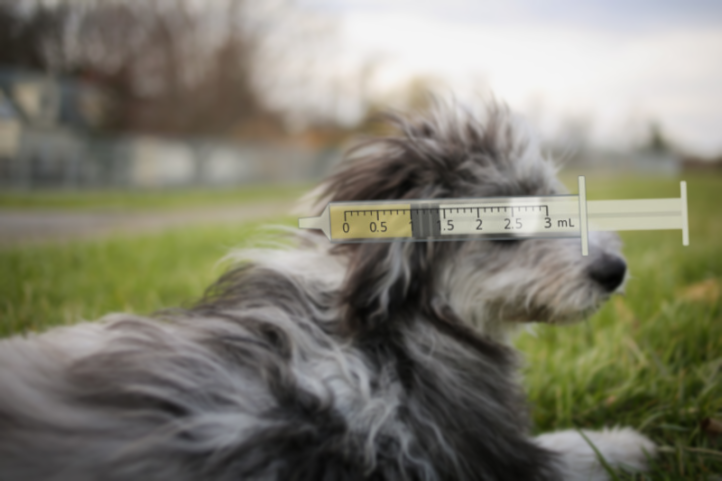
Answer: 1; mL
